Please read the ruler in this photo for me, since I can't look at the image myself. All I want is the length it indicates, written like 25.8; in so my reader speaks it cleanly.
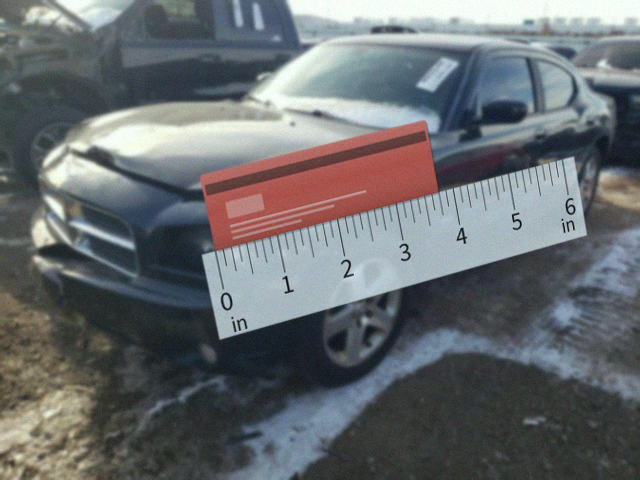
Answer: 3.75; in
